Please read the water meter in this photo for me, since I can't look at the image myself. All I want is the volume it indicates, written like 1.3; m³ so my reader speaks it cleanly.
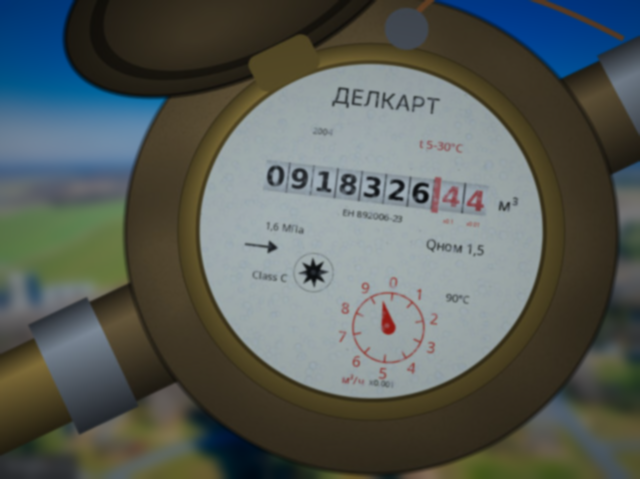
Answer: 918326.439; m³
